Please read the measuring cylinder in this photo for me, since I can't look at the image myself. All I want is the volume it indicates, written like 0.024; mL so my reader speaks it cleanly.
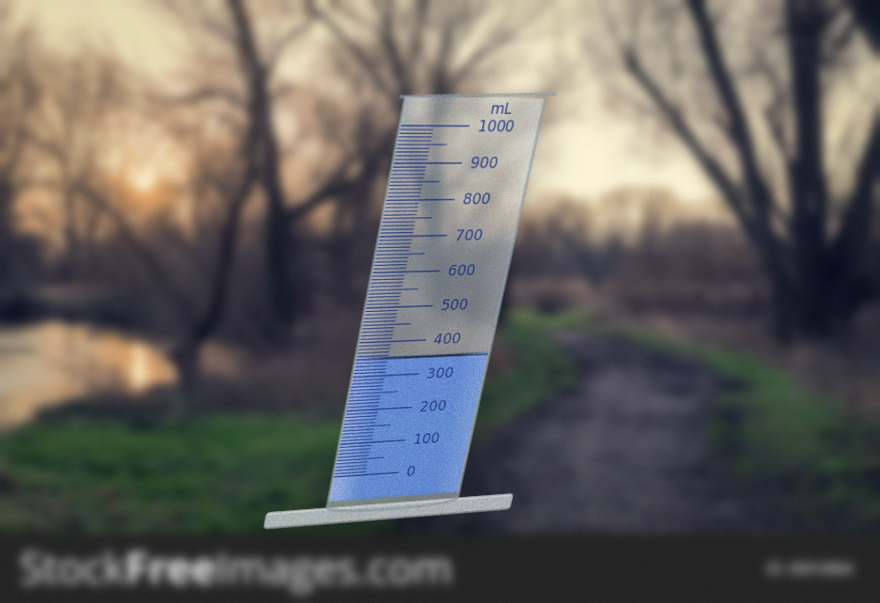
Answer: 350; mL
